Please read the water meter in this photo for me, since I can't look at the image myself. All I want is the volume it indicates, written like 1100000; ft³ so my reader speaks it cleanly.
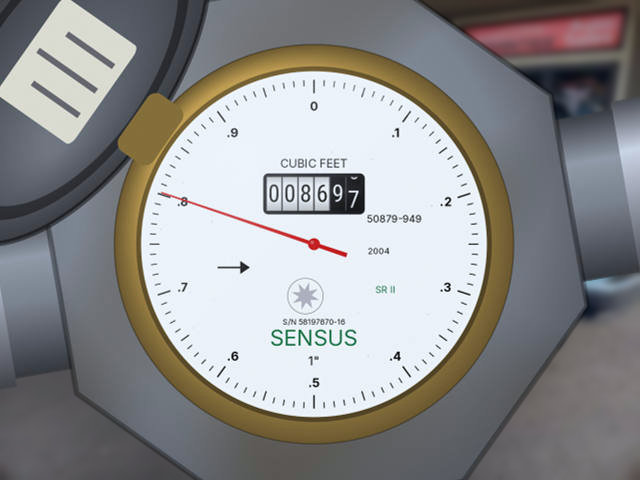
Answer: 8696.80; ft³
